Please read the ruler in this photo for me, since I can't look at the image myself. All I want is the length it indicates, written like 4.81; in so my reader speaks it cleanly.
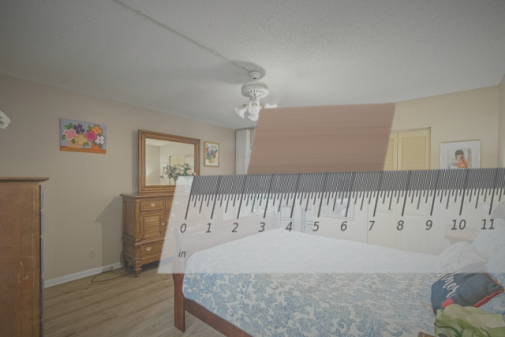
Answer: 5; in
